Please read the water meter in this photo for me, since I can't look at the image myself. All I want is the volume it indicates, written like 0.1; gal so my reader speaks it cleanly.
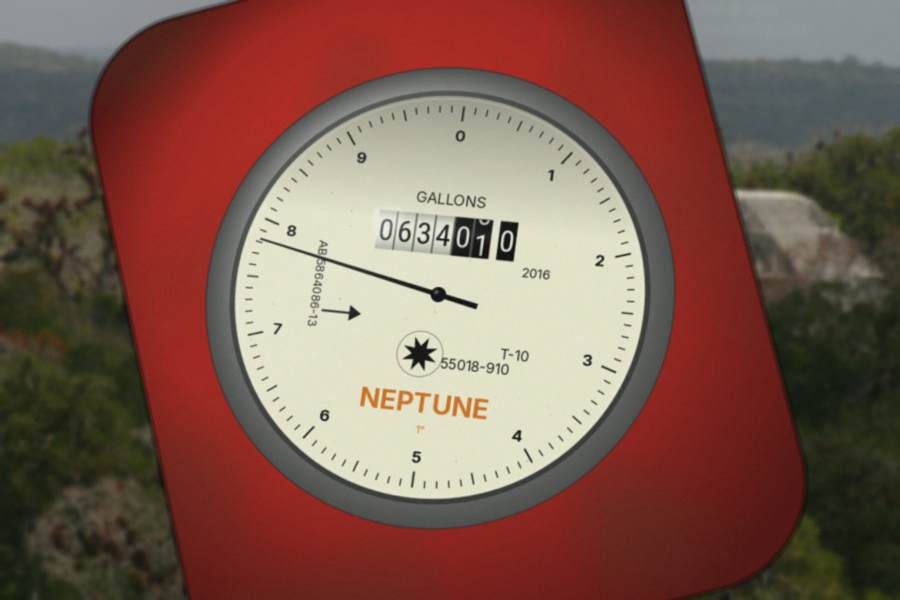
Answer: 634007.8; gal
